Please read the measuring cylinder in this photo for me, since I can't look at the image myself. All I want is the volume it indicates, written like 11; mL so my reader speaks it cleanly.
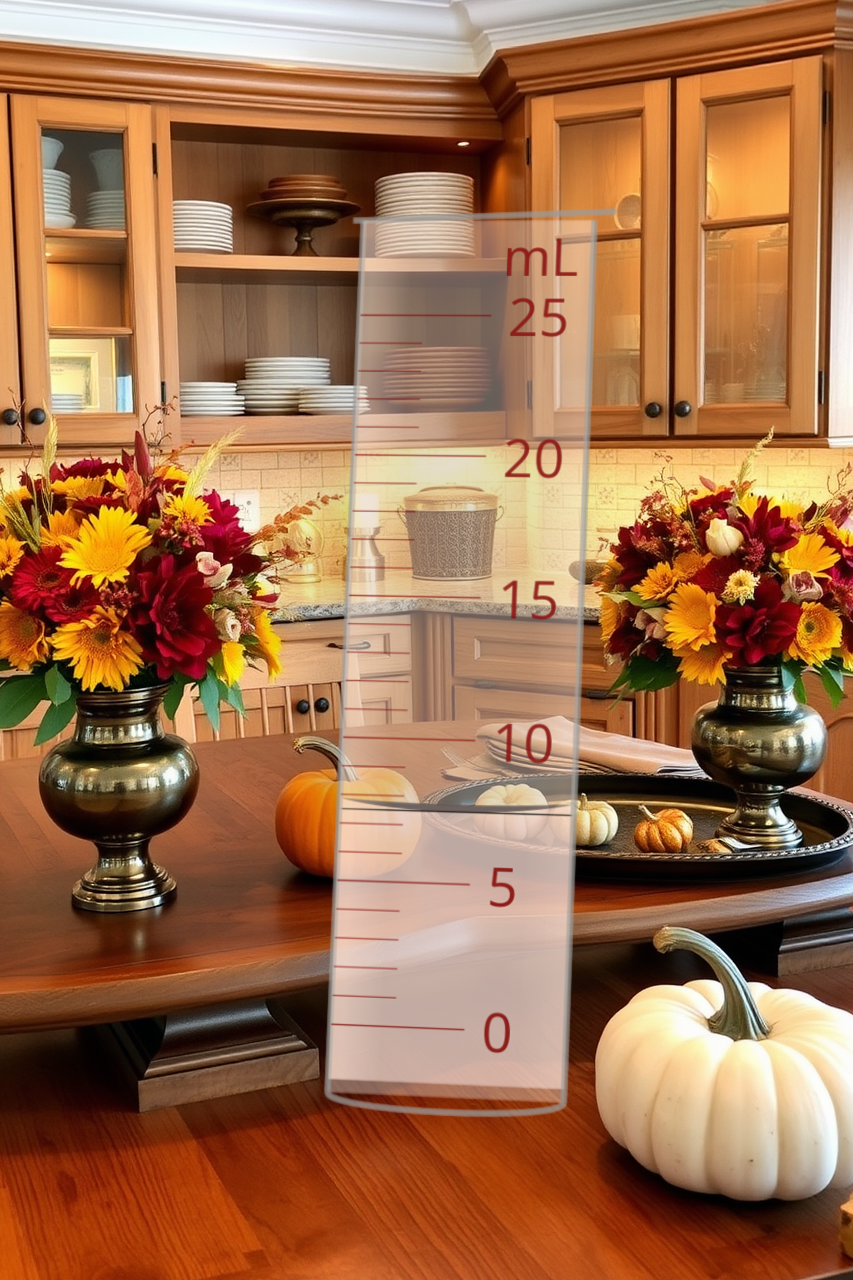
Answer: 7.5; mL
